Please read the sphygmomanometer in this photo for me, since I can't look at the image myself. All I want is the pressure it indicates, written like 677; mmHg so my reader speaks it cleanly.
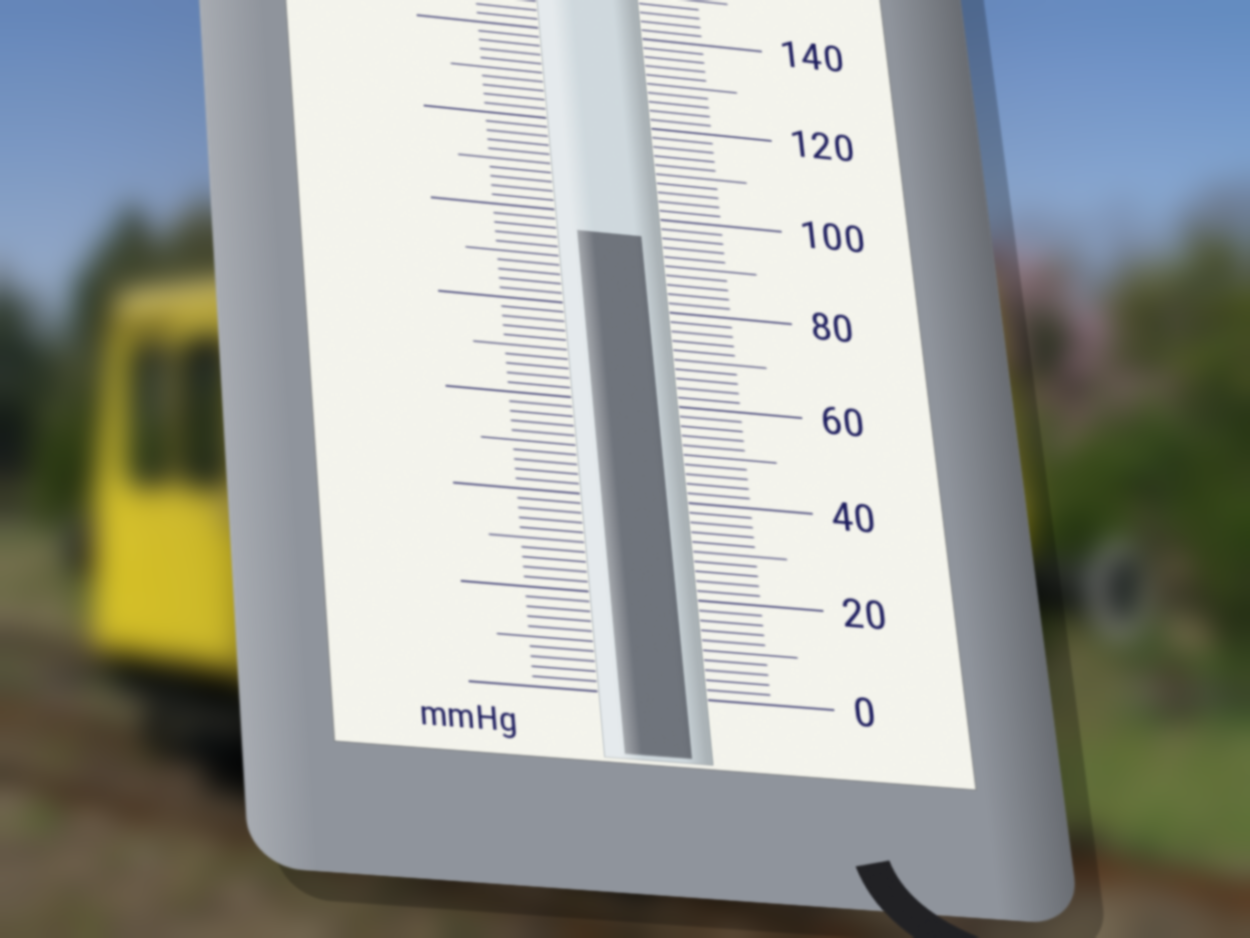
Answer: 96; mmHg
